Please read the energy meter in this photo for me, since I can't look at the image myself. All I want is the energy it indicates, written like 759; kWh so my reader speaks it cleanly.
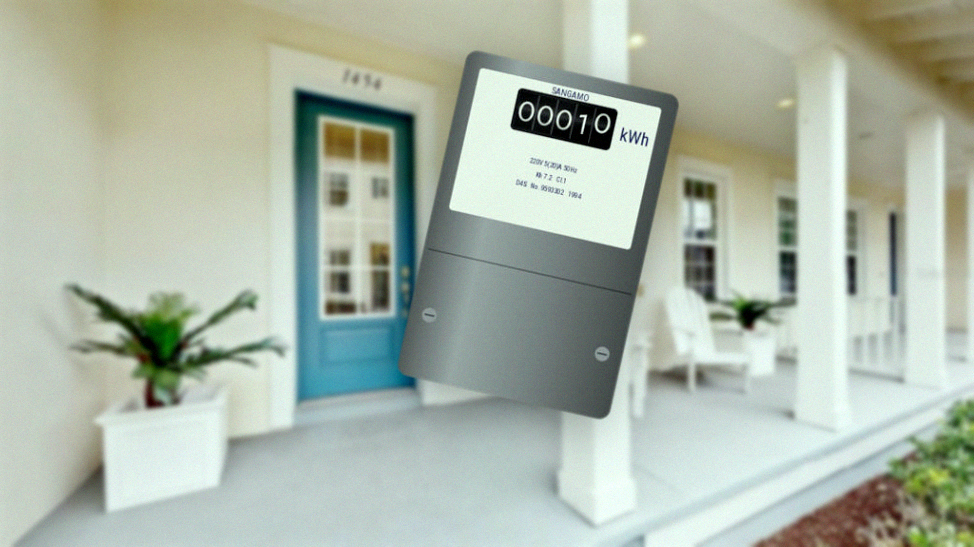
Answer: 10; kWh
